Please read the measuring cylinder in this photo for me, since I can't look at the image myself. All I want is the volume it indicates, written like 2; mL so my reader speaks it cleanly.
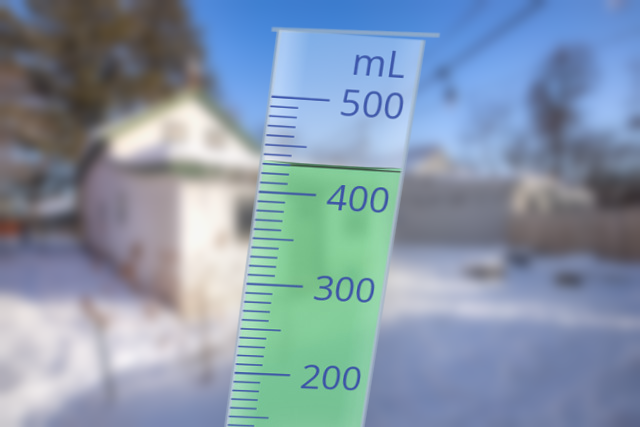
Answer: 430; mL
